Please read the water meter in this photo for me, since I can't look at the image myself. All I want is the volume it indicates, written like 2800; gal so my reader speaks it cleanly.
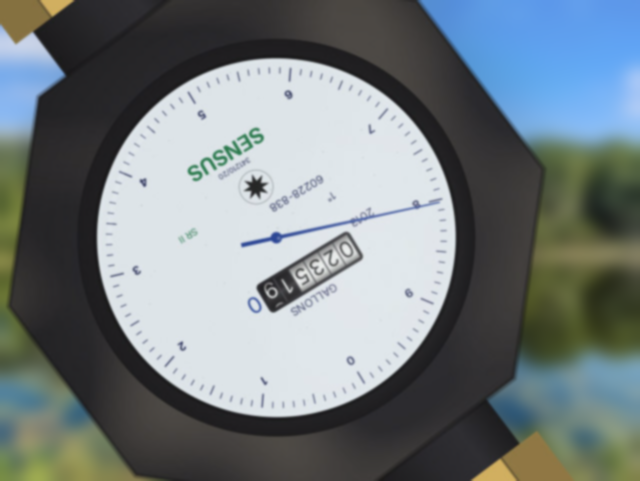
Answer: 235188.0; gal
